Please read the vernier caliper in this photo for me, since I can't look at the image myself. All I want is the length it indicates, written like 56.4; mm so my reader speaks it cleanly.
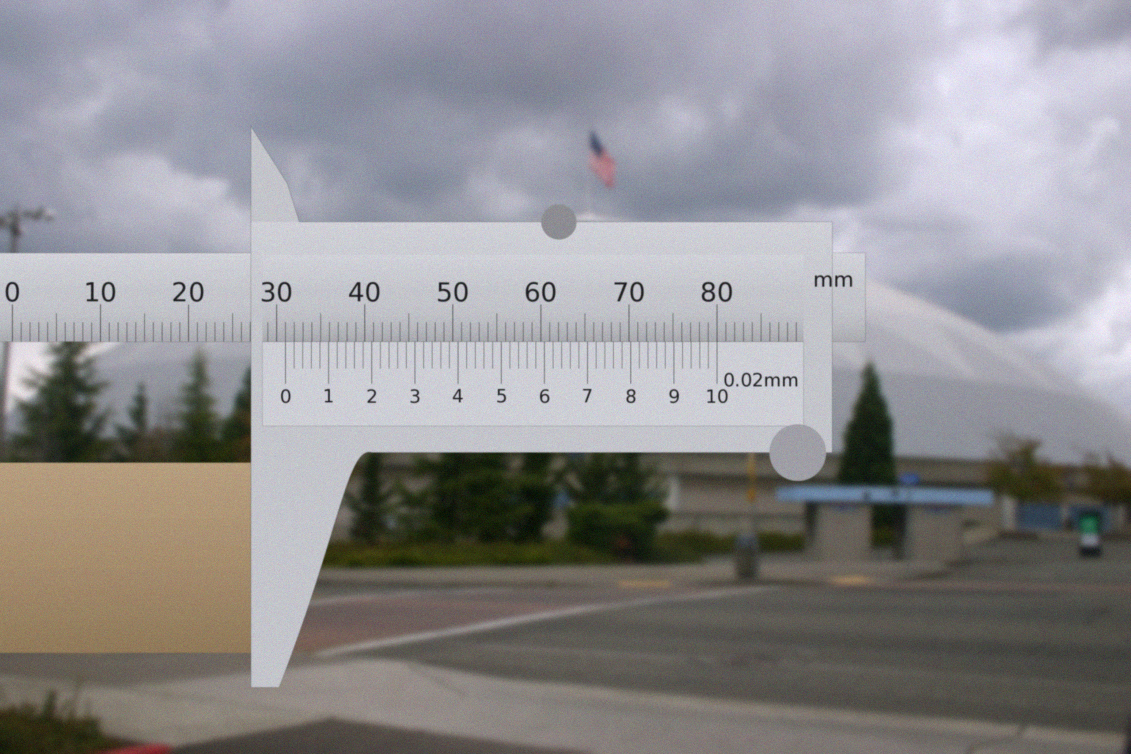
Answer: 31.0; mm
